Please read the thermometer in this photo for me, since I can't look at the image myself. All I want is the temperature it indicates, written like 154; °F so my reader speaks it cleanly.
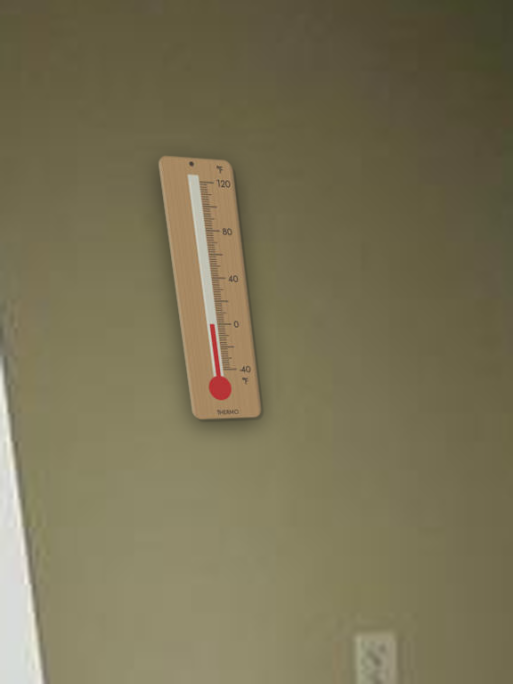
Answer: 0; °F
